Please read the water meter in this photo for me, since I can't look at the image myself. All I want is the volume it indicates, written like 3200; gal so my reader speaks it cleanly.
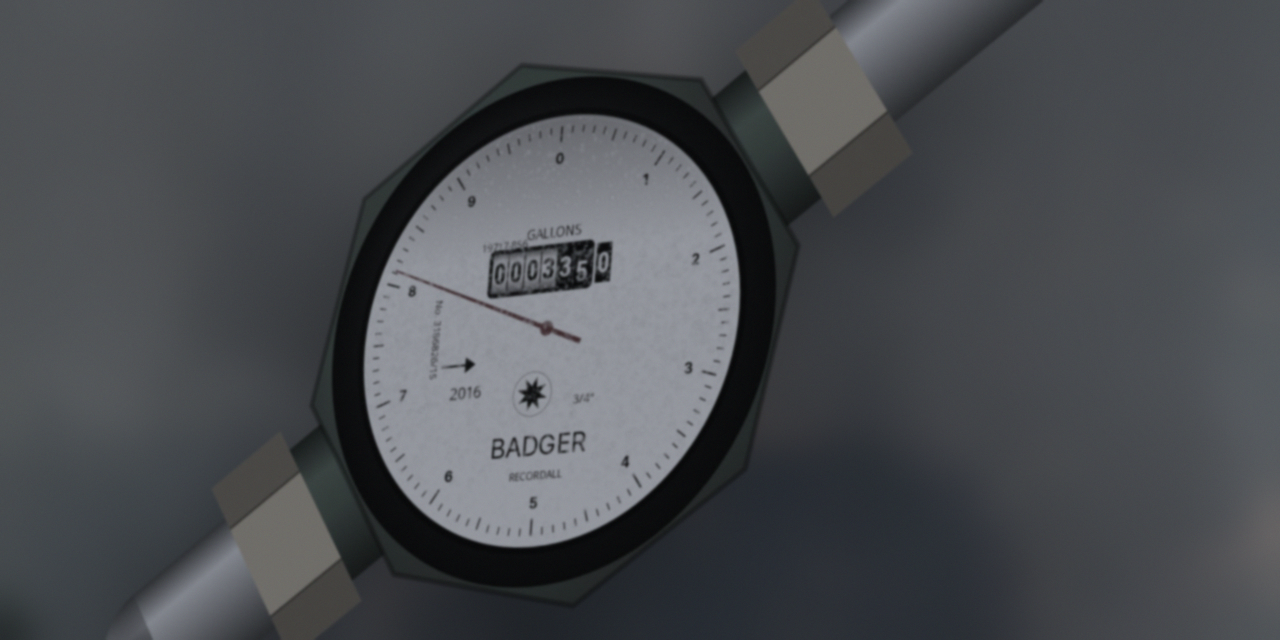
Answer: 3348.1; gal
